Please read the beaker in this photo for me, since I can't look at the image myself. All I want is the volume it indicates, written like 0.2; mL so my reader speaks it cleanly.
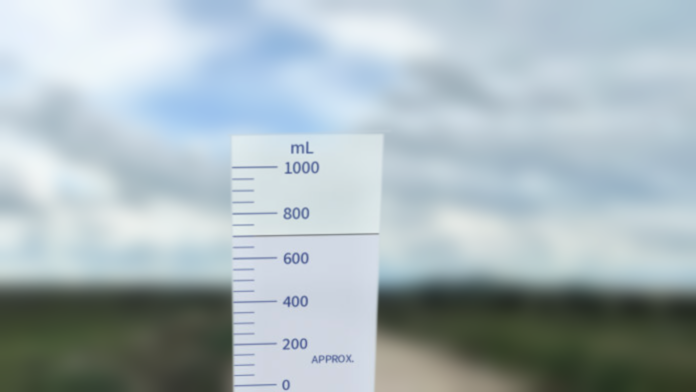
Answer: 700; mL
